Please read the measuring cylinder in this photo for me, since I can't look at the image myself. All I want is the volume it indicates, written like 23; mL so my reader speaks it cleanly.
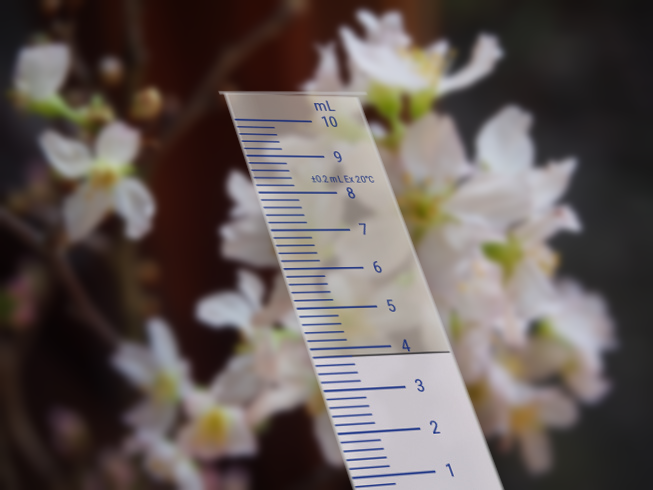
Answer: 3.8; mL
